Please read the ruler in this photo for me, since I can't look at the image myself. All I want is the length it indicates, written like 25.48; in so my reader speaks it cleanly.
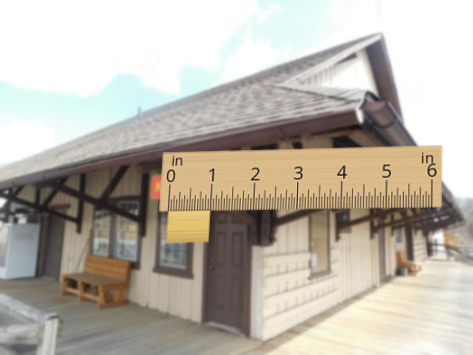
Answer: 1; in
